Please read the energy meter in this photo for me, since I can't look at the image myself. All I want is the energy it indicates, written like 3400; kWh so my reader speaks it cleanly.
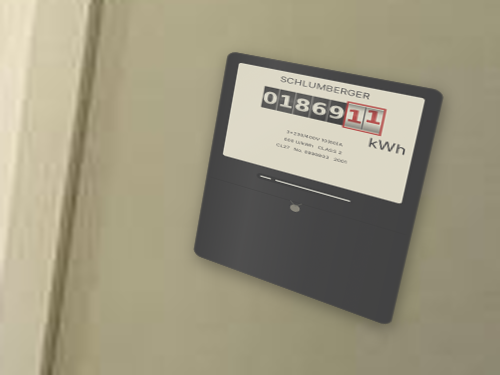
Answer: 1869.11; kWh
